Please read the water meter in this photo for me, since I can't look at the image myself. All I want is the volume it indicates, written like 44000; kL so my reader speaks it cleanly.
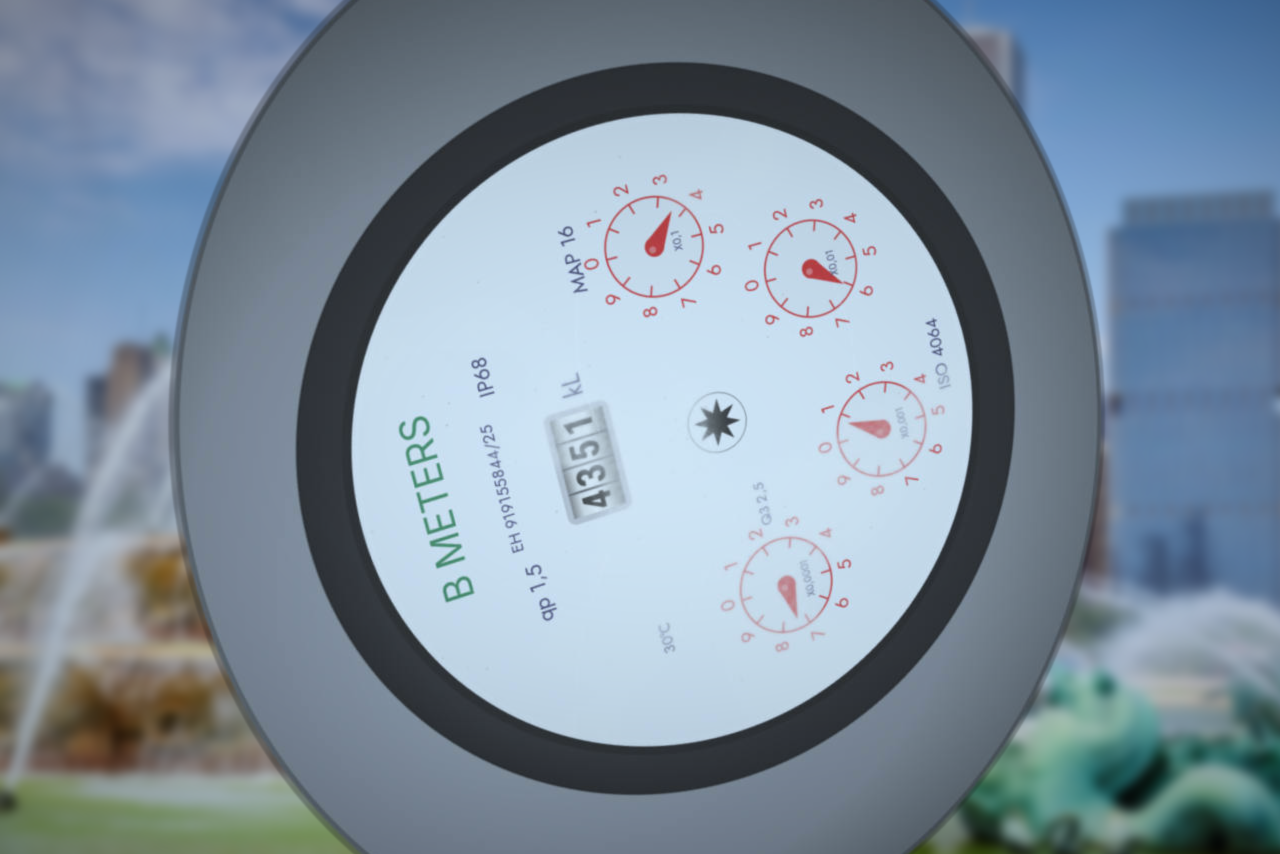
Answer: 4351.3607; kL
